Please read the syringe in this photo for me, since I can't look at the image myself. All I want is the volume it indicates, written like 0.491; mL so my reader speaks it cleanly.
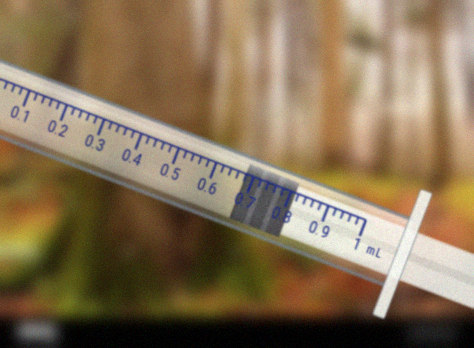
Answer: 0.68; mL
